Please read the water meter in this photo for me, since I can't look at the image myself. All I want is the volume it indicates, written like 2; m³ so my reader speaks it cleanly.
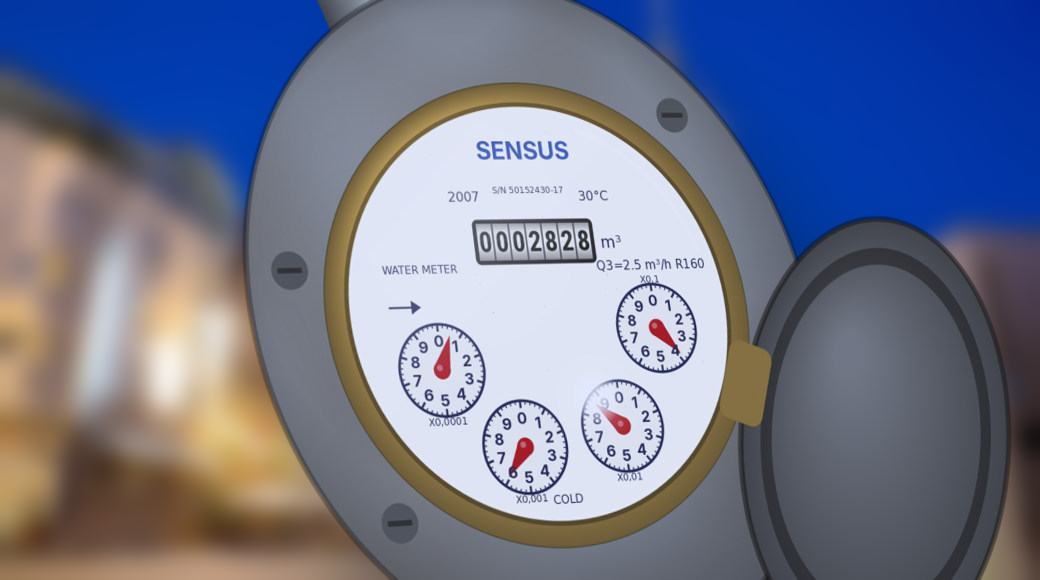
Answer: 2828.3860; m³
